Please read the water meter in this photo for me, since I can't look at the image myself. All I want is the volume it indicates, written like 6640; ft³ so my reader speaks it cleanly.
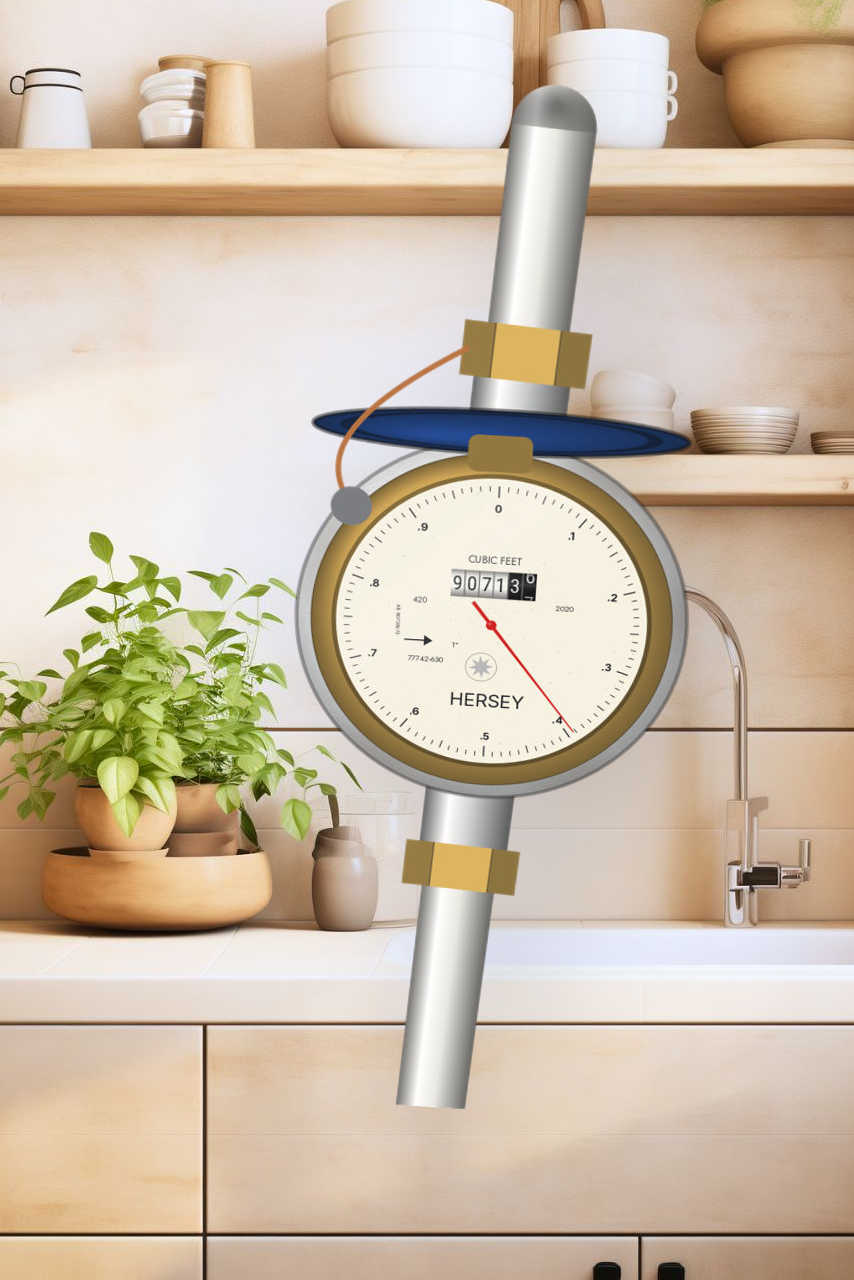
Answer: 907136.39; ft³
